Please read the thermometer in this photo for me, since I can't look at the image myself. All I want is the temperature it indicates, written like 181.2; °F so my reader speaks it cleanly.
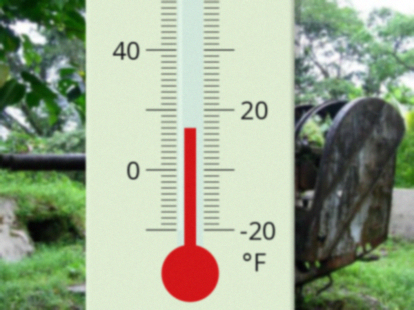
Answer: 14; °F
